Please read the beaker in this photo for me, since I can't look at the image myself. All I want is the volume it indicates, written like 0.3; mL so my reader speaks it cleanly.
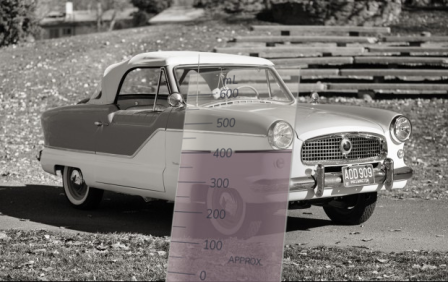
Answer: 400; mL
